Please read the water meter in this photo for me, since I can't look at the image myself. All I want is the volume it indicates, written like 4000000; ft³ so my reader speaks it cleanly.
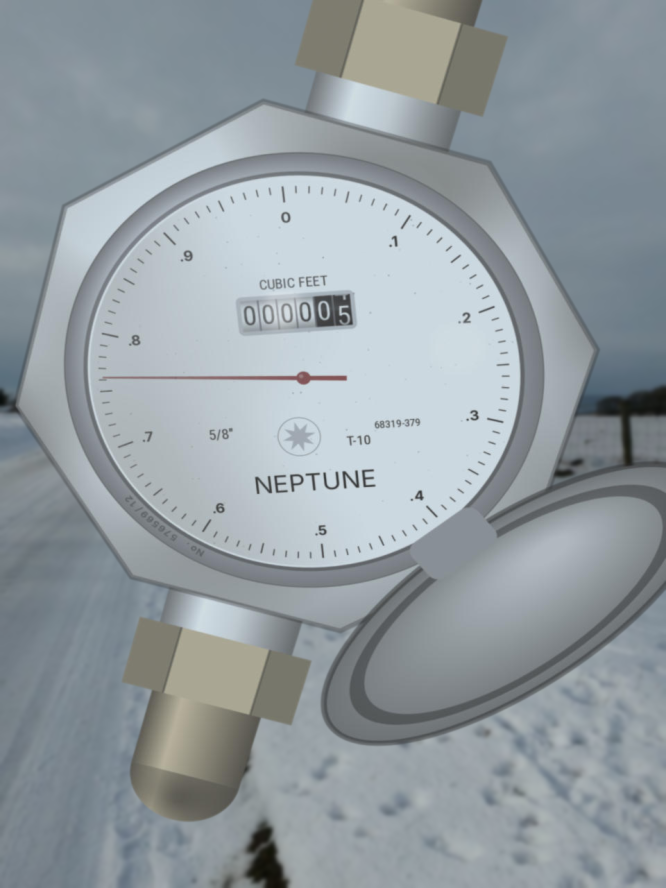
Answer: 4.76; ft³
